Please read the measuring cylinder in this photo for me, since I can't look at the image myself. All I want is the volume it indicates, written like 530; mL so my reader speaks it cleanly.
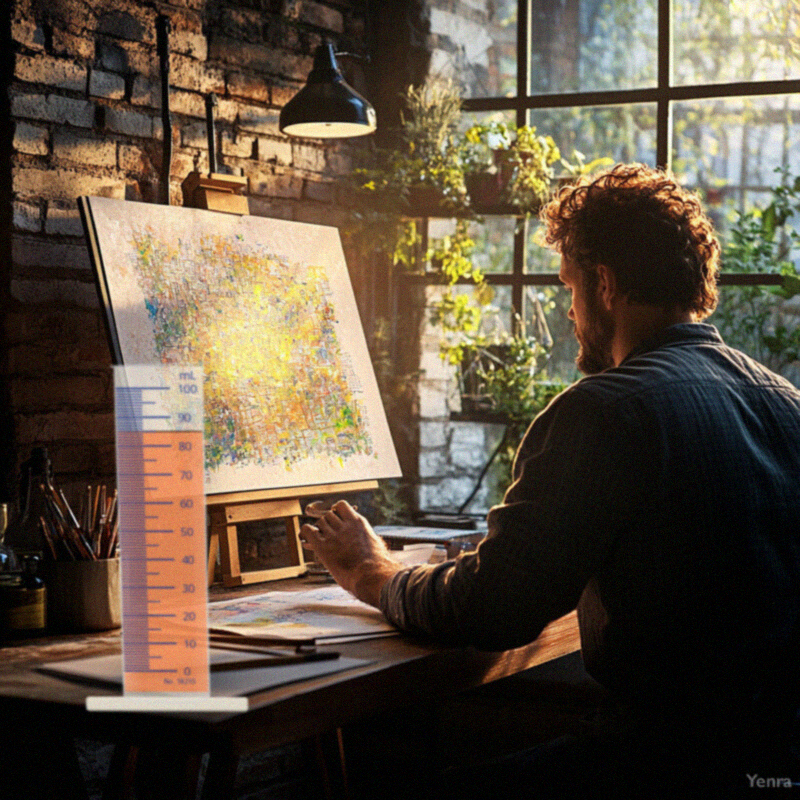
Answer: 85; mL
